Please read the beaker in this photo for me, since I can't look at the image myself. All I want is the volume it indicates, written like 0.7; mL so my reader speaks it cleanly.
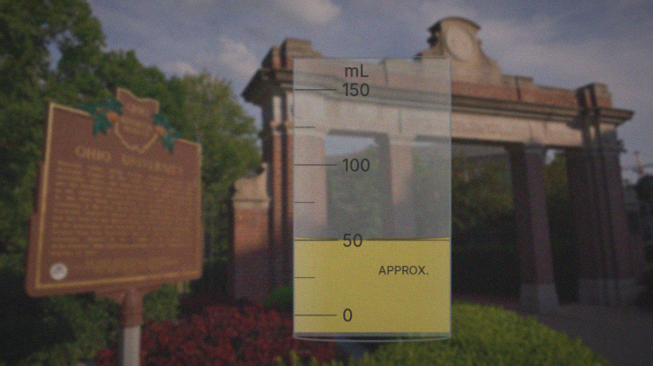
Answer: 50; mL
